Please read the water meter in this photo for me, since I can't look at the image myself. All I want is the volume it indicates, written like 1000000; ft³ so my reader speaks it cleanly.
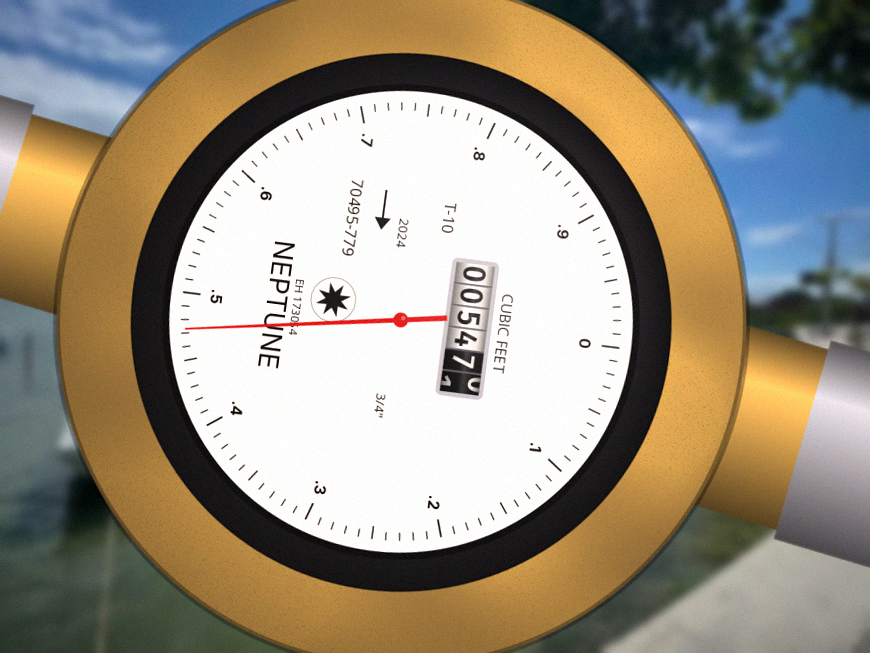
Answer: 5470.47; ft³
